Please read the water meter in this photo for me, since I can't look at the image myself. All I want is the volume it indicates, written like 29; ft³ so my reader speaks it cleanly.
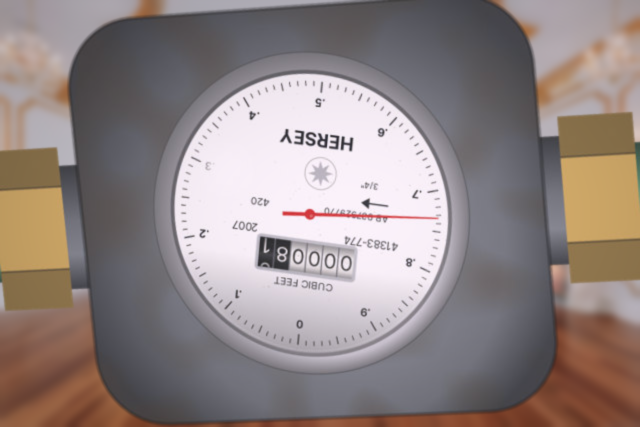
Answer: 80.73; ft³
